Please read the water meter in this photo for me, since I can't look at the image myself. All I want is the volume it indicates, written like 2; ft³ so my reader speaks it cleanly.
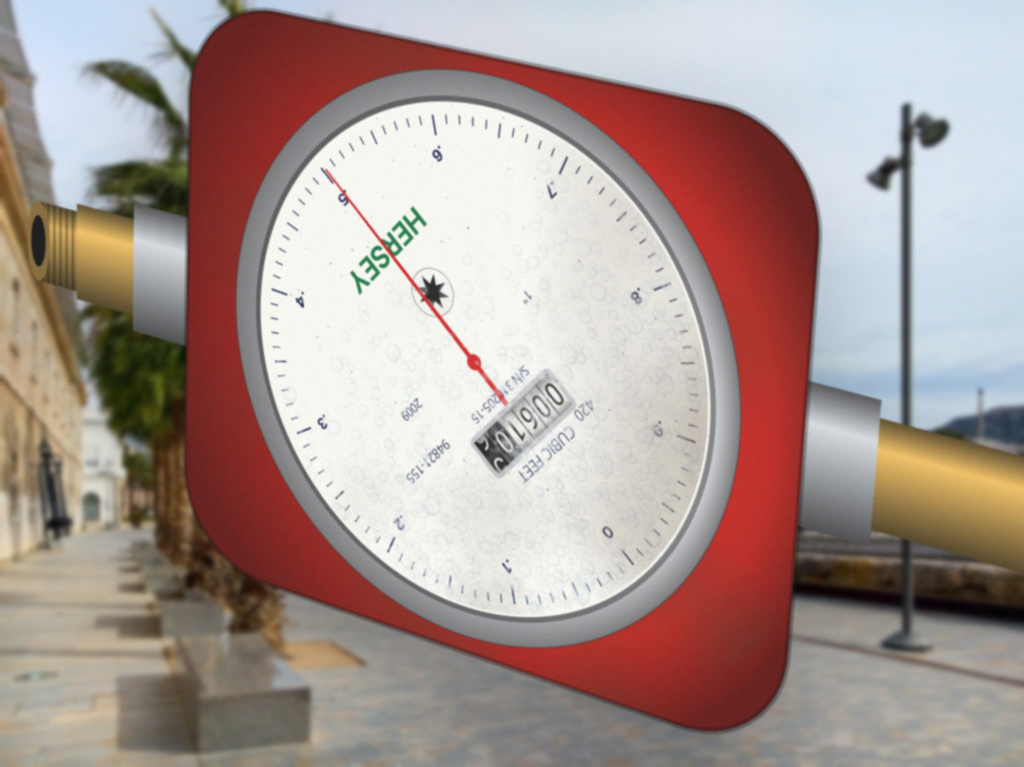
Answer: 6105.50; ft³
